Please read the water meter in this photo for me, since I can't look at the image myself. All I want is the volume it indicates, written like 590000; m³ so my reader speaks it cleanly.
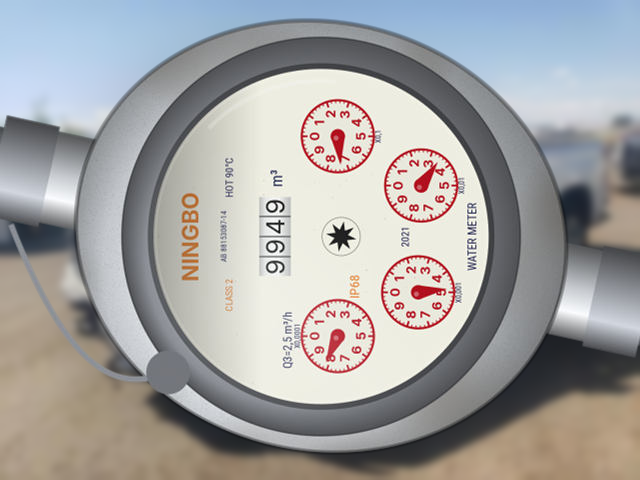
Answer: 9949.7348; m³
